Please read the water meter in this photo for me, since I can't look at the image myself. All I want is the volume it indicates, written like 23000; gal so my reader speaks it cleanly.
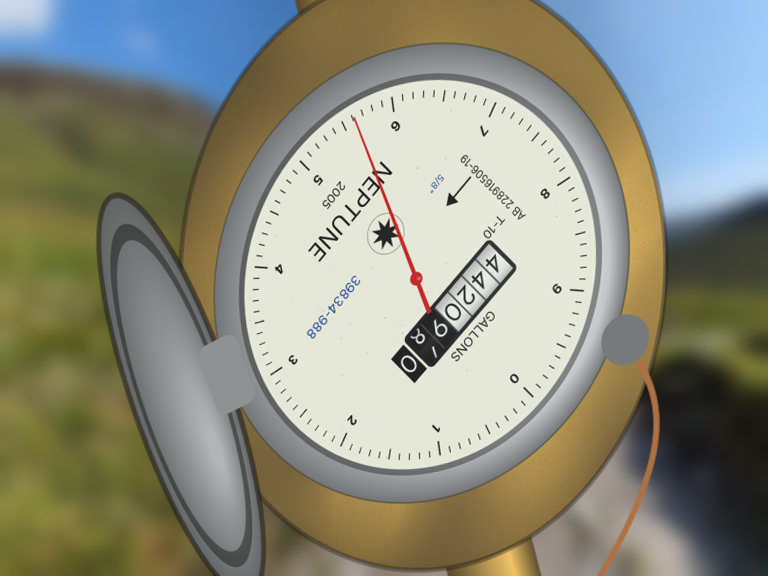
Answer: 4420975.6; gal
